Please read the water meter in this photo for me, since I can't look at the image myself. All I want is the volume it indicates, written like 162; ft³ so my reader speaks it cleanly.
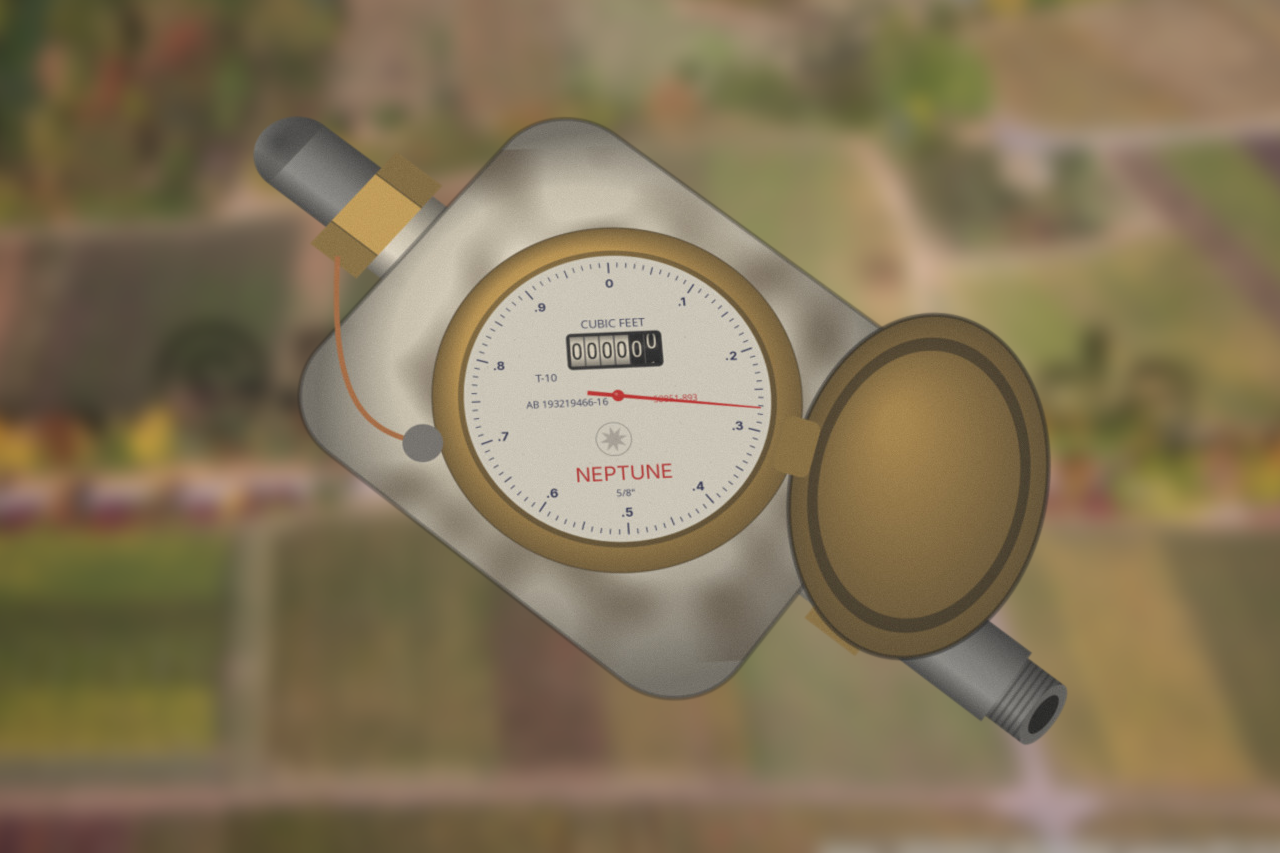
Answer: 0.27; ft³
